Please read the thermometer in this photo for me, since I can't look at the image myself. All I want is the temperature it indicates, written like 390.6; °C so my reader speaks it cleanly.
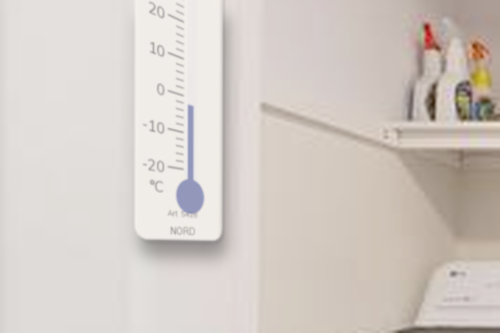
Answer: -2; °C
